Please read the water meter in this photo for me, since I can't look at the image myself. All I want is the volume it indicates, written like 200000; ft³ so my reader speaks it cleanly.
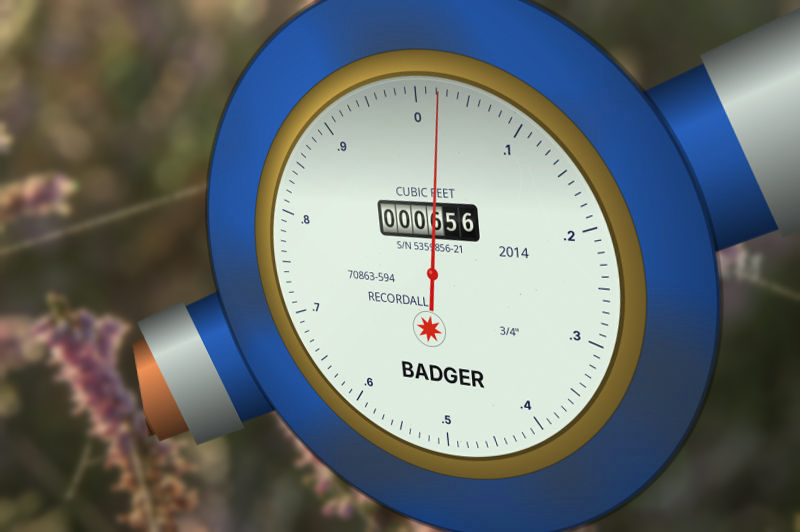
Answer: 656.02; ft³
